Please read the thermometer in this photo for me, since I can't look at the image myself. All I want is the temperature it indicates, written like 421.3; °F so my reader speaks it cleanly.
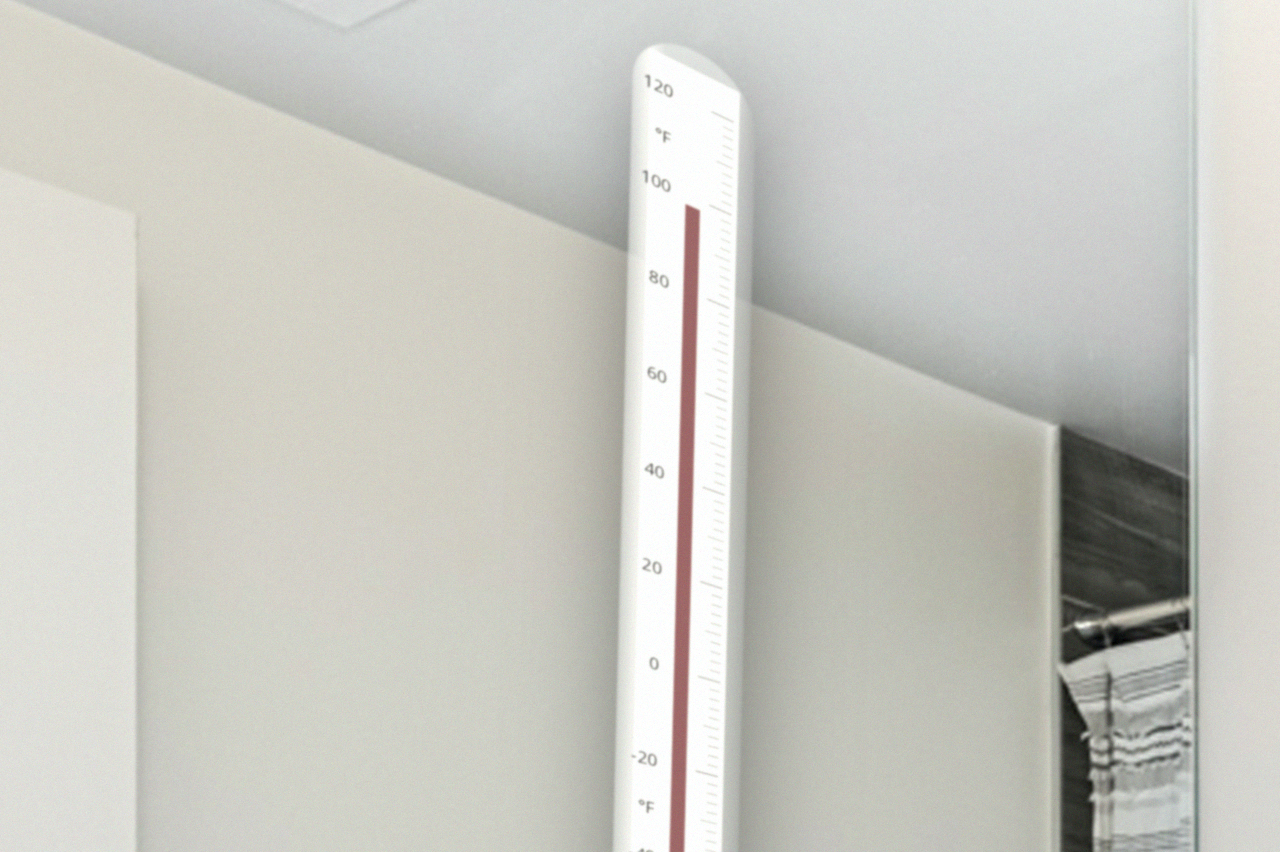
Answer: 98; °F
